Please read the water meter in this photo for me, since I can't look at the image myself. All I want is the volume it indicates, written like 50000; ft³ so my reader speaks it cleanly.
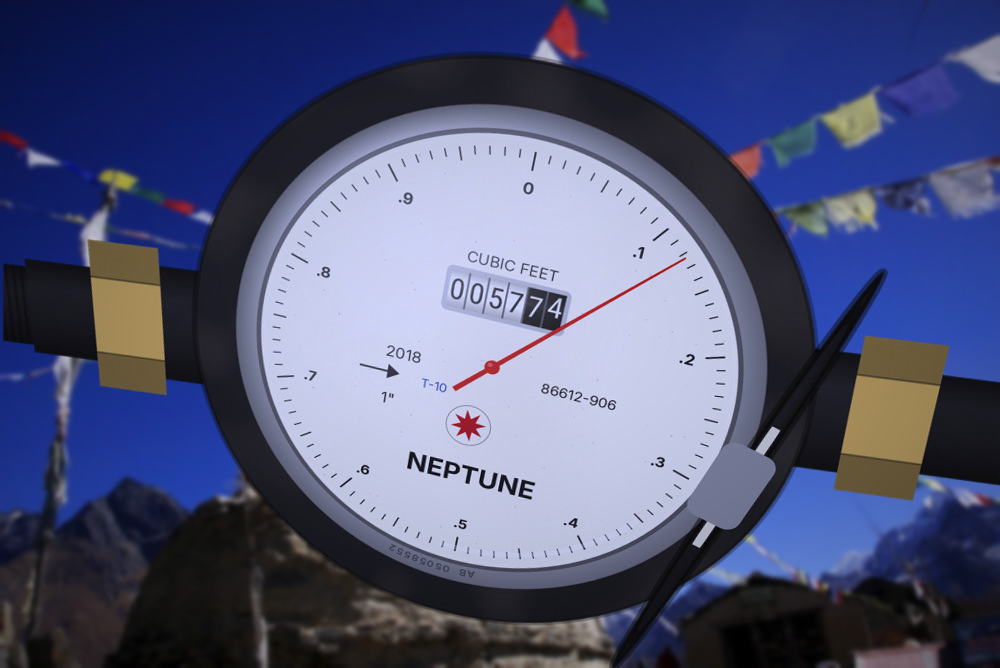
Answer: 5774.12; ft³
